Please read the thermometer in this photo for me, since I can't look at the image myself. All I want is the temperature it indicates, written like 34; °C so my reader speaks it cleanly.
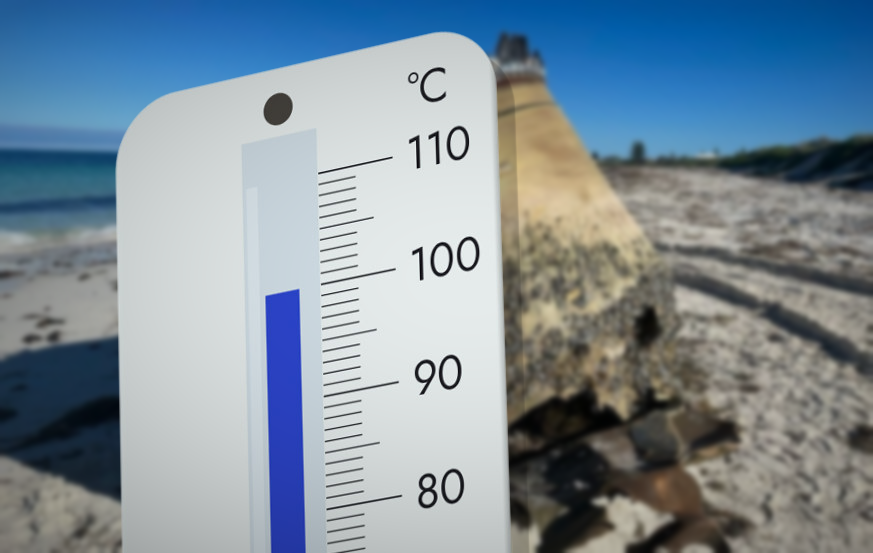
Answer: 100; °C
